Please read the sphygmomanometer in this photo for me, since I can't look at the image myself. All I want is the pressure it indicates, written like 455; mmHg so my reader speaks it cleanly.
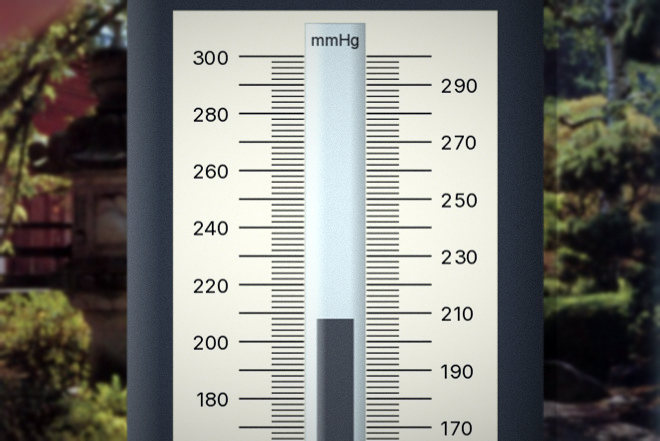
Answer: 208; mmHg
